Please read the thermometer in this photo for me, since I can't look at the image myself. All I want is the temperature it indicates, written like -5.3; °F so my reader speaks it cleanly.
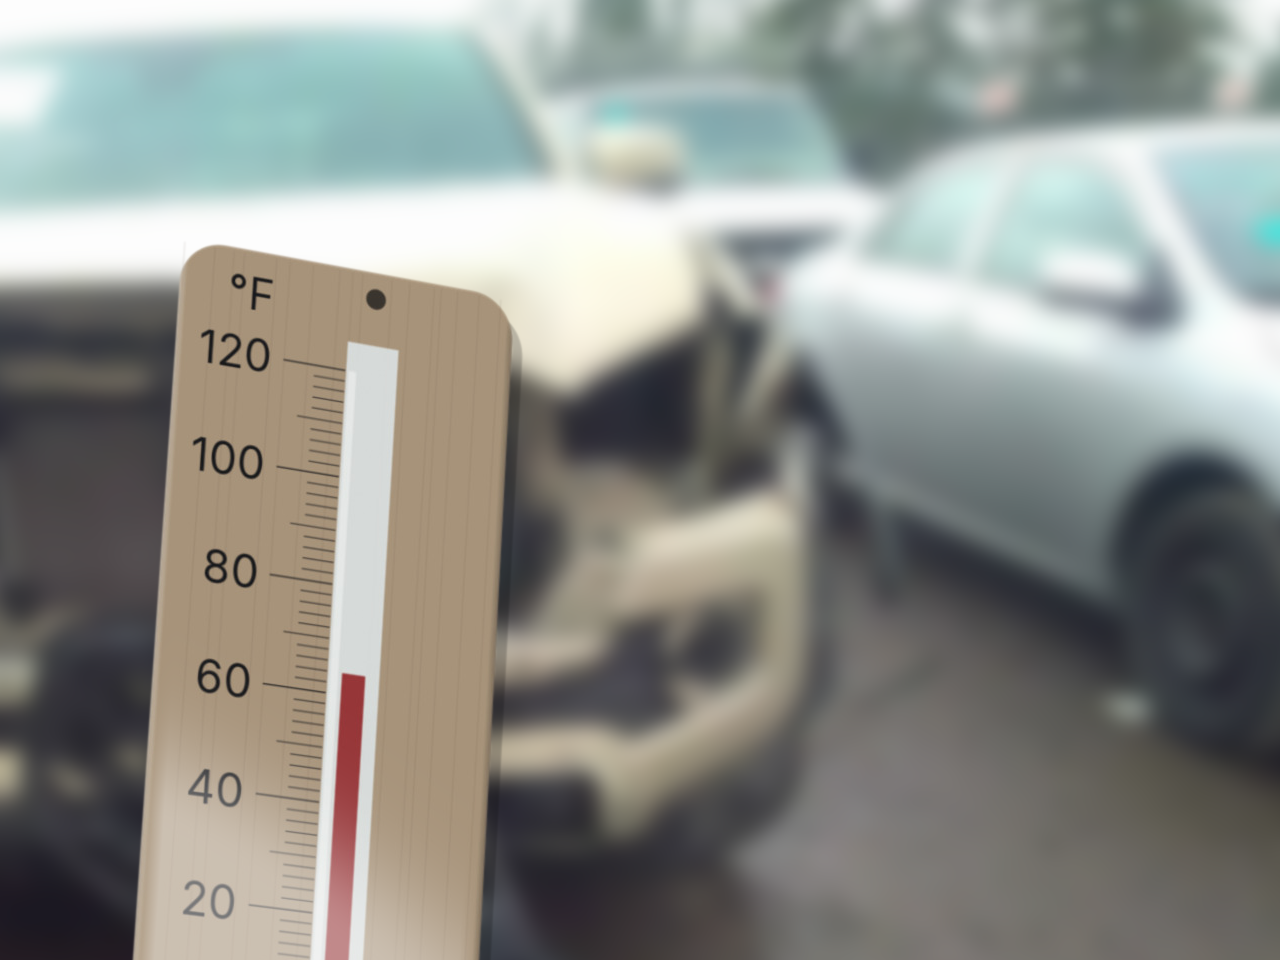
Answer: 64; °F
